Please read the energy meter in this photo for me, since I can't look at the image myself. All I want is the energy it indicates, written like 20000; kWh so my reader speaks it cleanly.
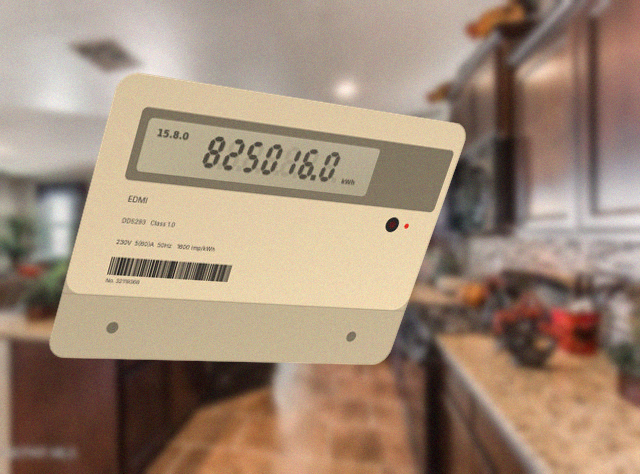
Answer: 825016.0; kWh
